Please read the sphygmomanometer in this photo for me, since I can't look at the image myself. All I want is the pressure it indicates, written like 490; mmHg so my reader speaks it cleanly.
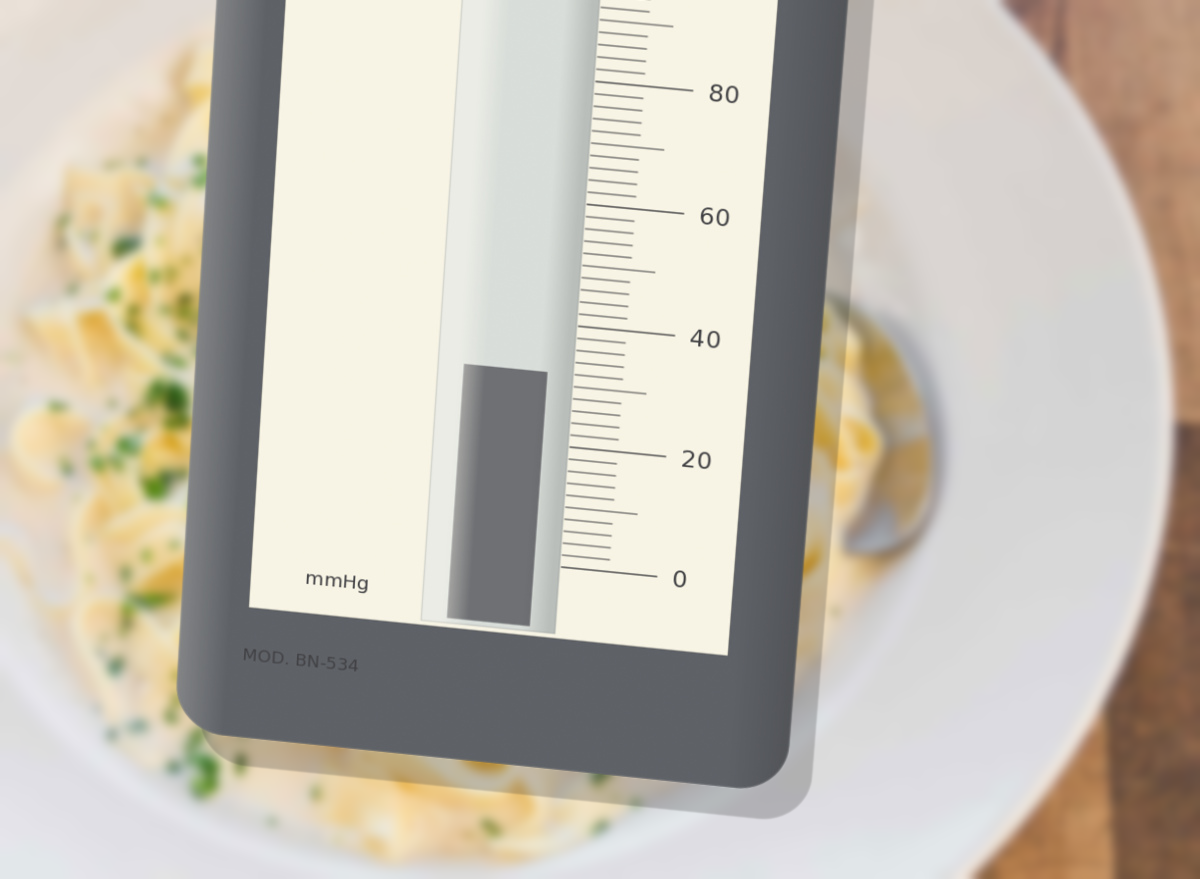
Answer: 32; mmHg
